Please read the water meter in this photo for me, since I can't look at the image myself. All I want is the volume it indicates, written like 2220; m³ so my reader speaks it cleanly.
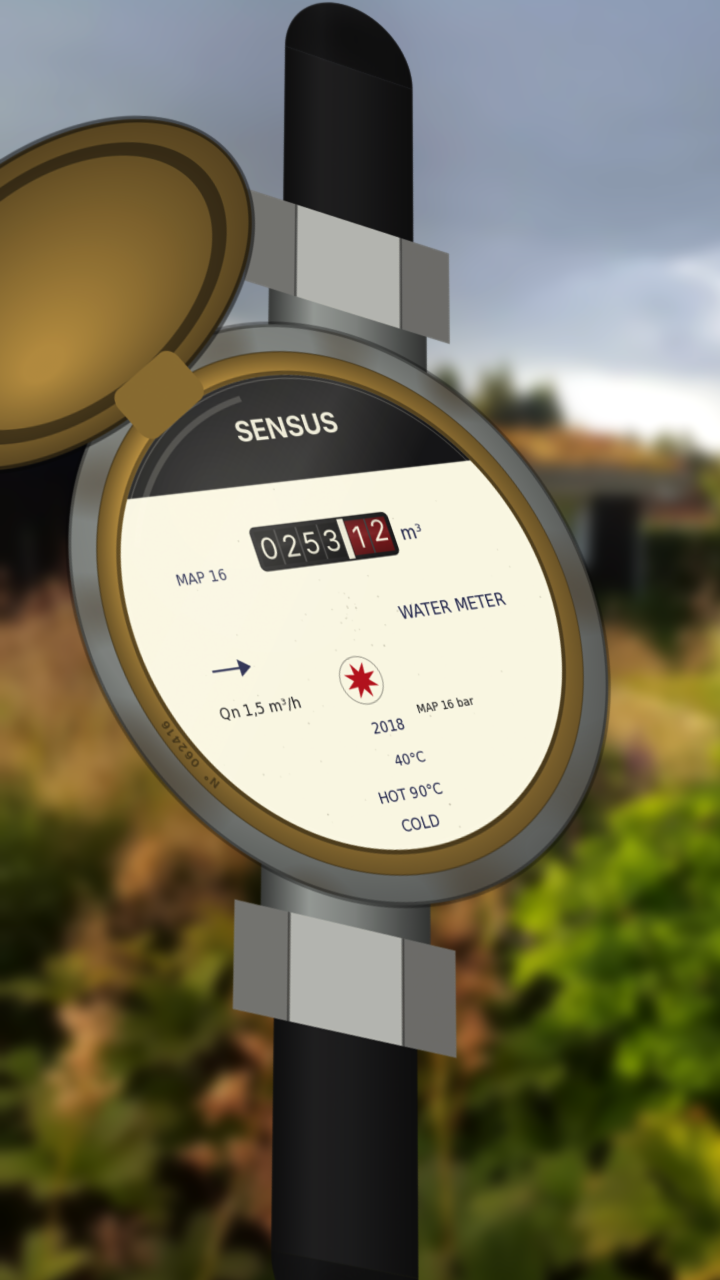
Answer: 253.12; m³
